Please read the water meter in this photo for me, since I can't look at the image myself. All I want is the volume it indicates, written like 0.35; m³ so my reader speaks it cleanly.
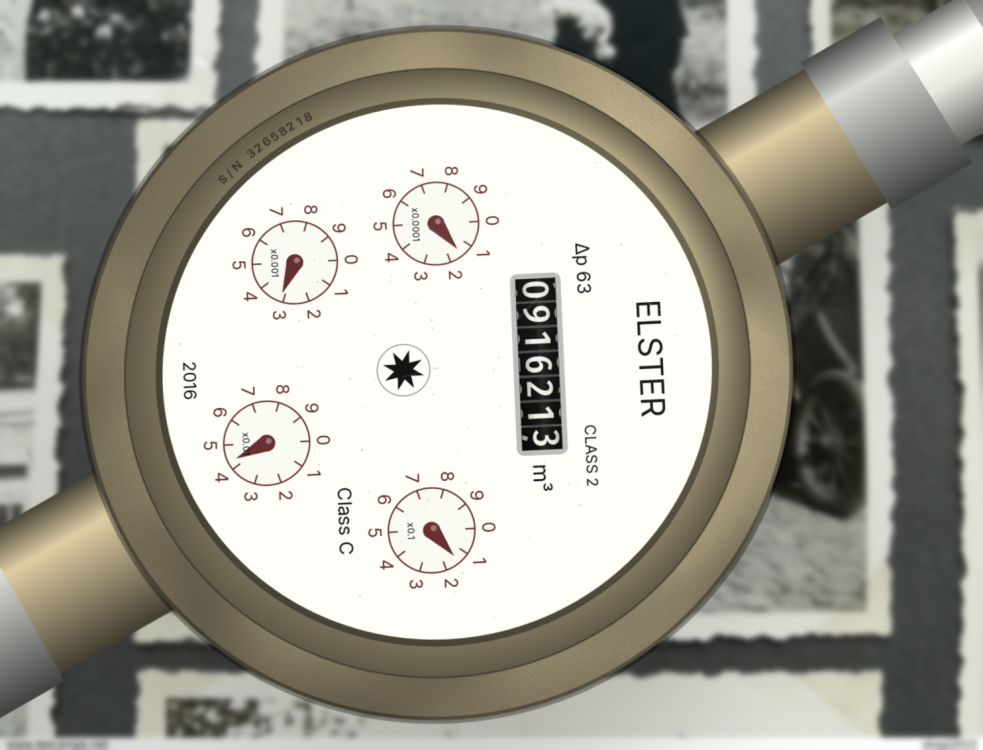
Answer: 916213.1431; m³
